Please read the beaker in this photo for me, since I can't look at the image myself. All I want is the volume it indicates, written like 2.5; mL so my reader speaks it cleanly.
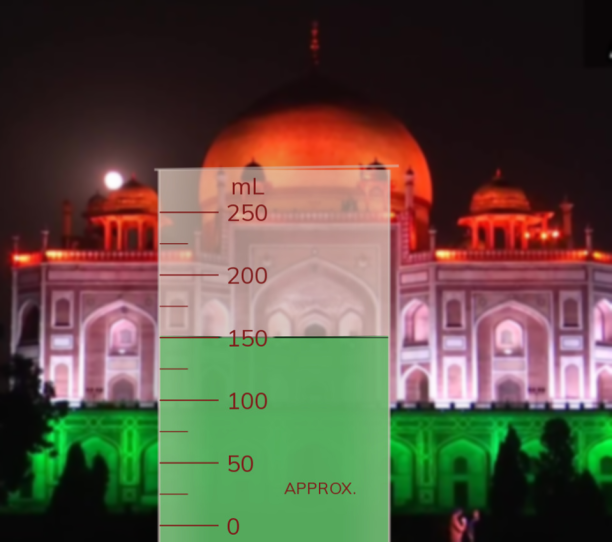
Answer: 150; mL
